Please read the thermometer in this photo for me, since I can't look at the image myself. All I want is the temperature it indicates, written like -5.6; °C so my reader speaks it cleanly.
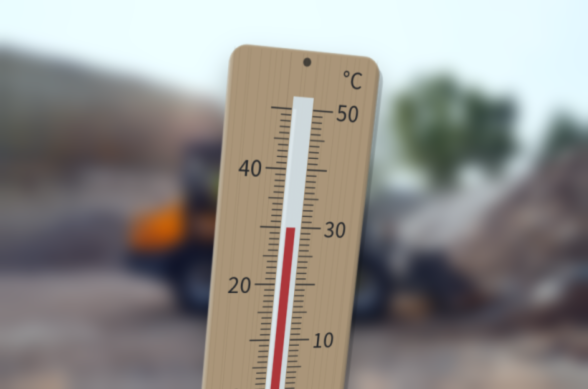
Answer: 30; °C
